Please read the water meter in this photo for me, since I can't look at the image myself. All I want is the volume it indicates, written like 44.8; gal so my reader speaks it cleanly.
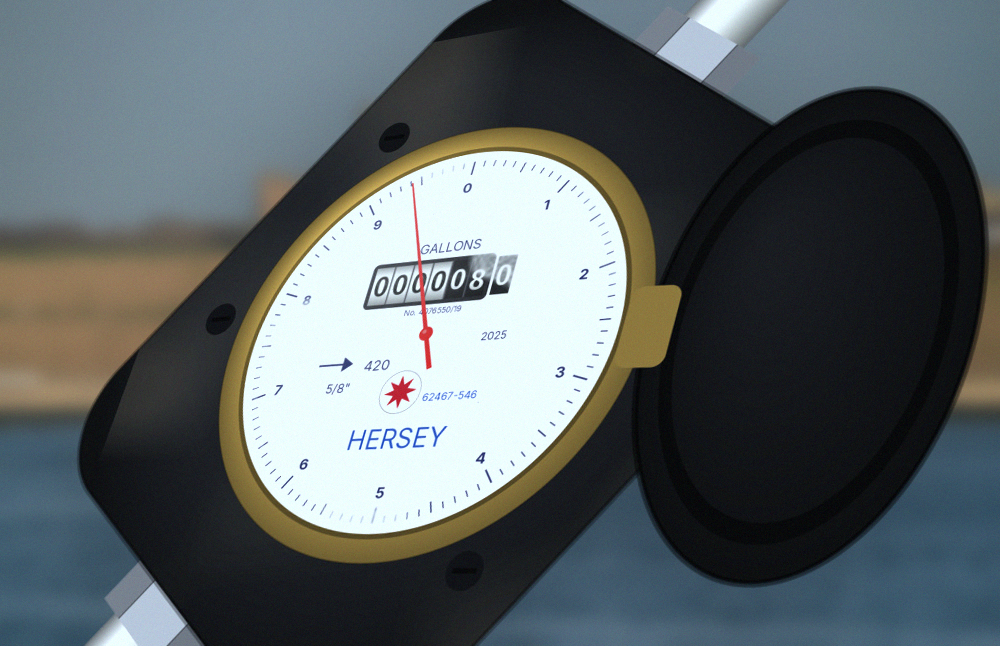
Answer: 79.4; gal
